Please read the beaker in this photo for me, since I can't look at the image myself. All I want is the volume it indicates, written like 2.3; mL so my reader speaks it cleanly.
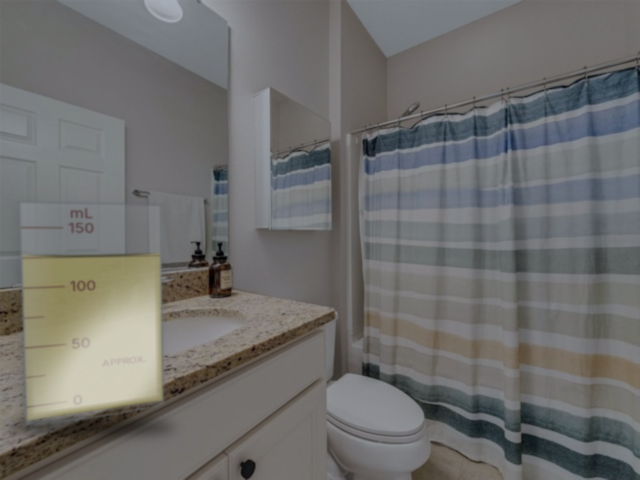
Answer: 125; mL
